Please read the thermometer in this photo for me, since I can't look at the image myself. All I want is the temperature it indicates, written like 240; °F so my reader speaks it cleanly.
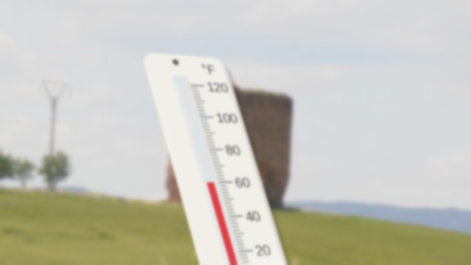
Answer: 60; °F
